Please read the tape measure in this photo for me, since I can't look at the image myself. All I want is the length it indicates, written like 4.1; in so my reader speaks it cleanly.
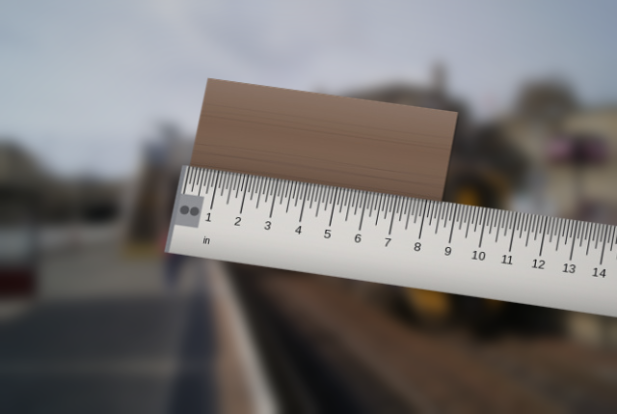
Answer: 8.5; in
